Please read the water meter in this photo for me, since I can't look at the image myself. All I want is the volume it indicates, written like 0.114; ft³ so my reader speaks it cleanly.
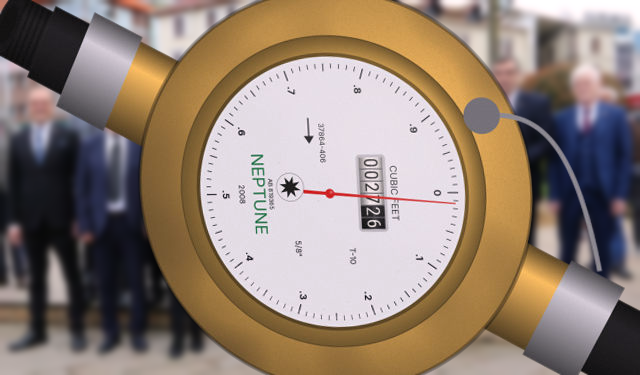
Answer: 2726.01; ft³
